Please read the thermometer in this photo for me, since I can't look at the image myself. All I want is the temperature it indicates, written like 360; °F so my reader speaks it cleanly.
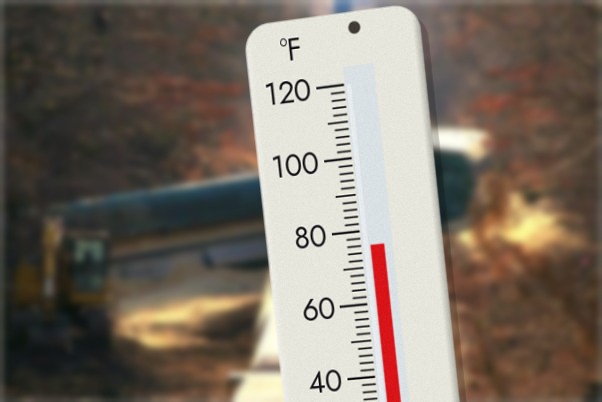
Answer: 76; °F
